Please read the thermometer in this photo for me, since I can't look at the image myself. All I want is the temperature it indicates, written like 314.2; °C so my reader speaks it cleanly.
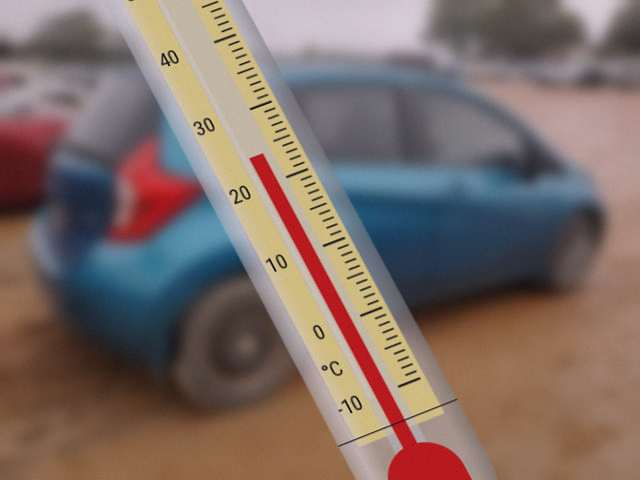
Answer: 24; °C
